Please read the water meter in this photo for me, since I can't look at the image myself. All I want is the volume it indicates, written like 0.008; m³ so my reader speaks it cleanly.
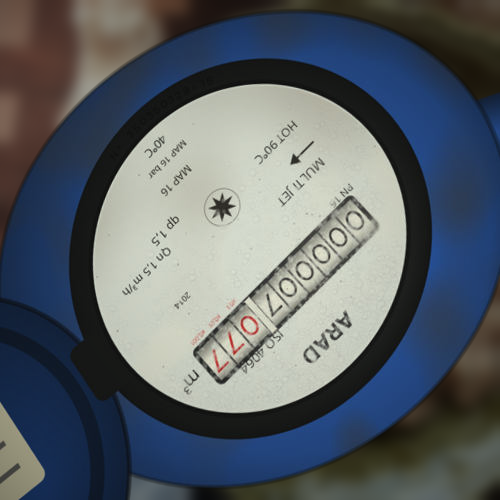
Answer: 7.077; m³
